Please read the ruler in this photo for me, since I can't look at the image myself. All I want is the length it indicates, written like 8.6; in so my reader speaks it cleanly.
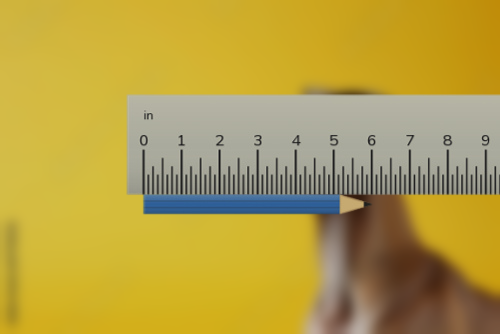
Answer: 6; in
